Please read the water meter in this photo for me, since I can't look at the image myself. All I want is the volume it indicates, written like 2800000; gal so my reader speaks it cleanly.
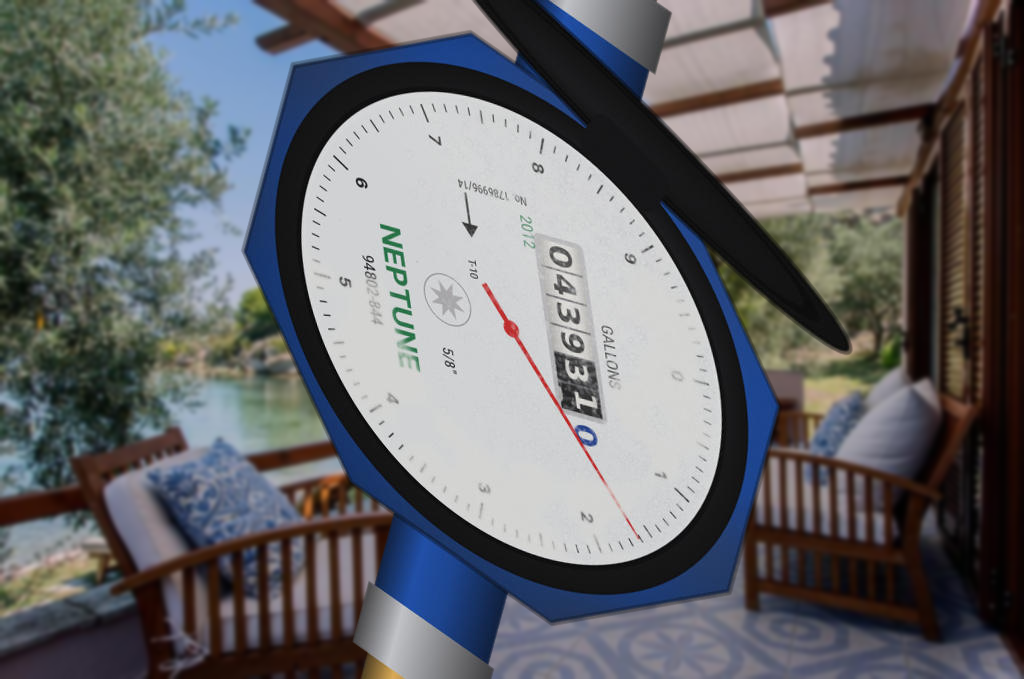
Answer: 439311.6; gal
